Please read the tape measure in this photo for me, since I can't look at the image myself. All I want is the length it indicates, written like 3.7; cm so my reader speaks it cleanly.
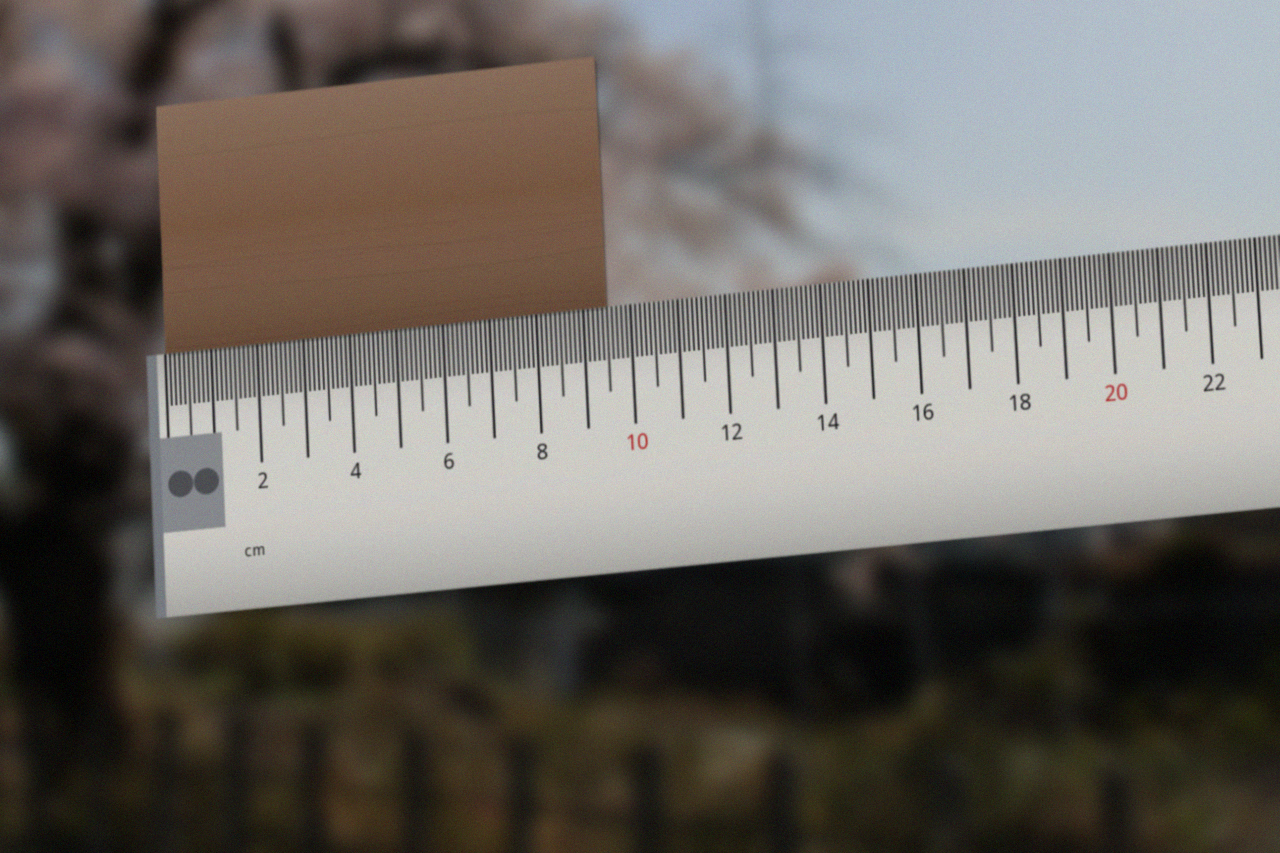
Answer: 9.5; cm
